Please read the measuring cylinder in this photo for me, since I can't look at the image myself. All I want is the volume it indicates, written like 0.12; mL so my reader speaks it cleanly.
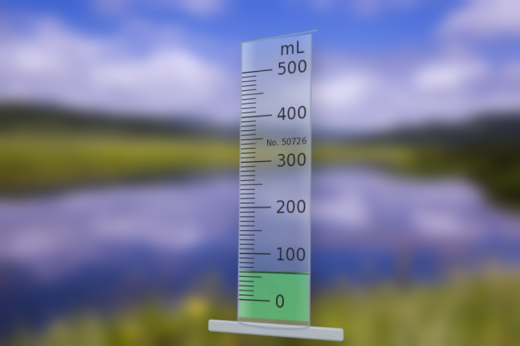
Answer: 60; mL
